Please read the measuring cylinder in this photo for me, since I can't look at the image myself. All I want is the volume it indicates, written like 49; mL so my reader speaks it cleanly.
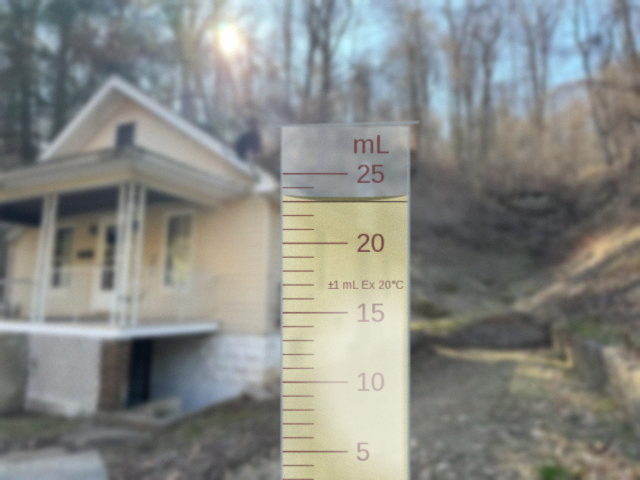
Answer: 23; mL
